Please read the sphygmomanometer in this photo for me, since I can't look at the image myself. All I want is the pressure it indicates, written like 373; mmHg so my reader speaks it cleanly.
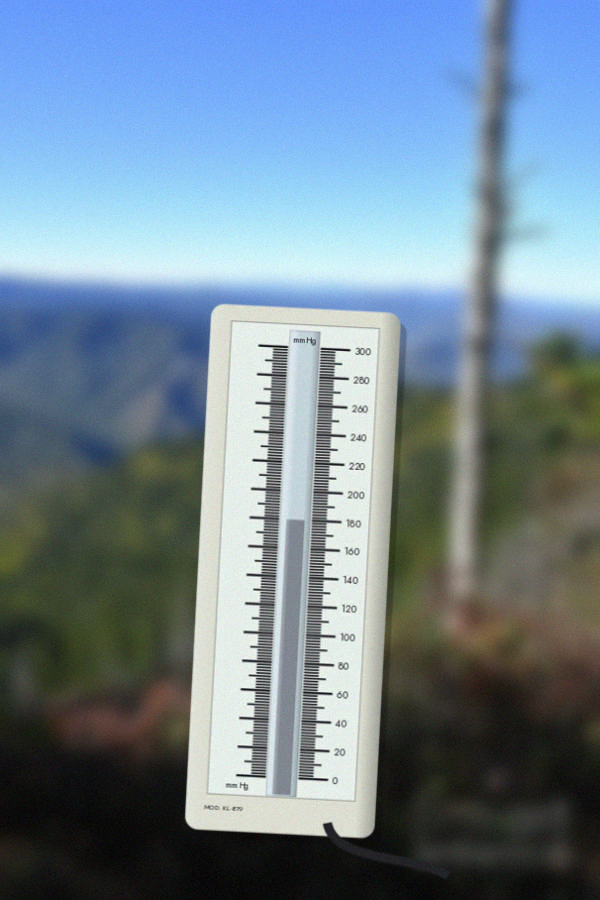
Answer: 180; mmHg
